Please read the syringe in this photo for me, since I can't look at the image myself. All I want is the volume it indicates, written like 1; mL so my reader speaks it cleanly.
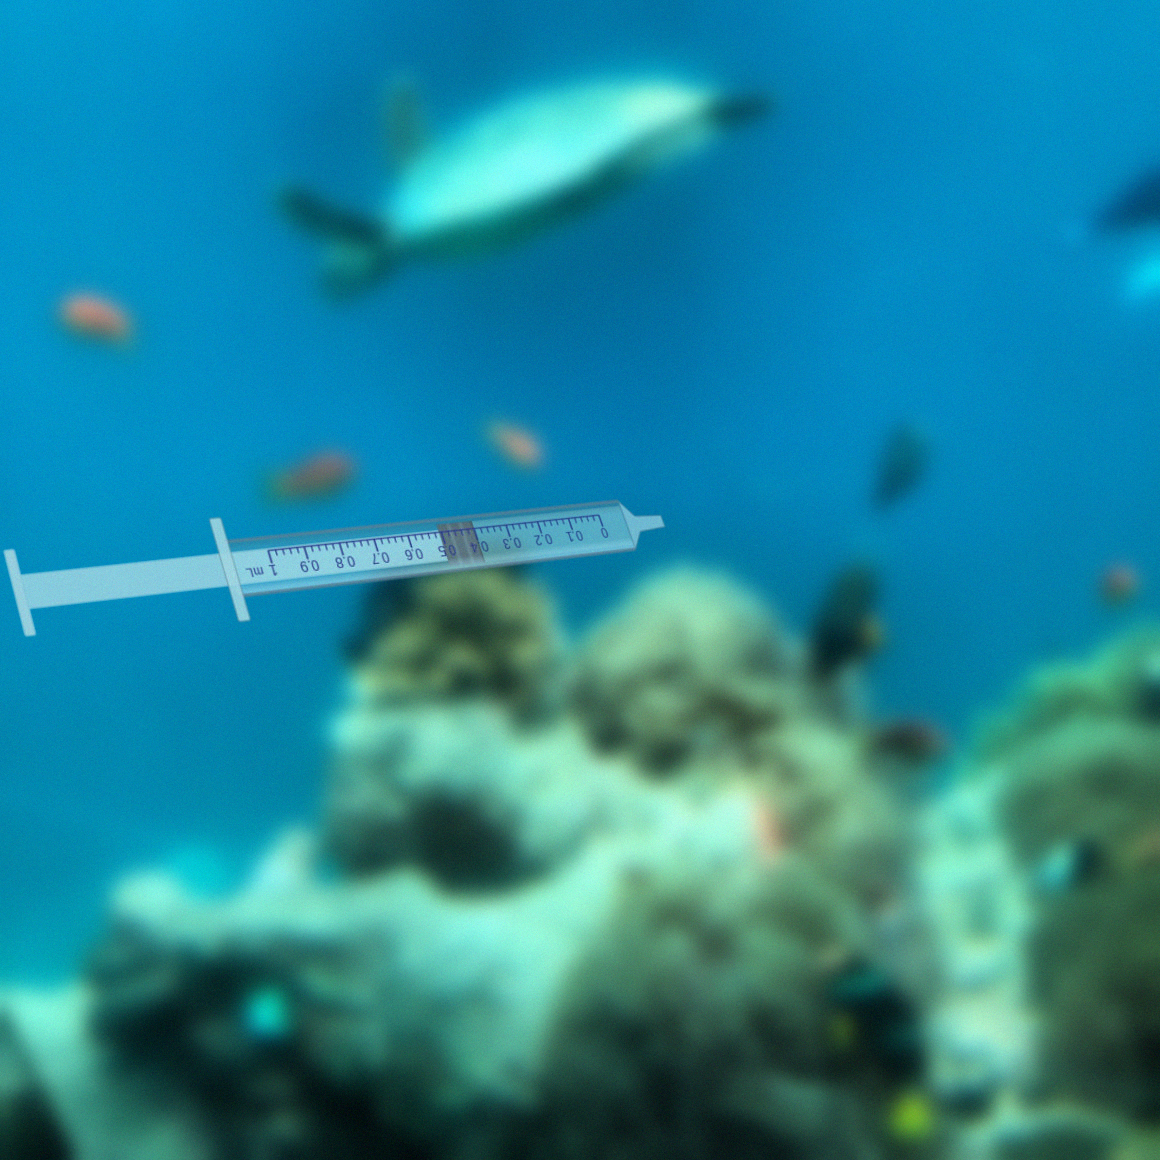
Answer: 0.4; mL
